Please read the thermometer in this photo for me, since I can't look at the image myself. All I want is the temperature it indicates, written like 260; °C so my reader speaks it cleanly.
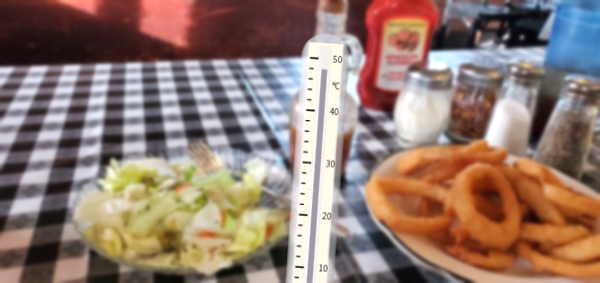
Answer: 48; °C
